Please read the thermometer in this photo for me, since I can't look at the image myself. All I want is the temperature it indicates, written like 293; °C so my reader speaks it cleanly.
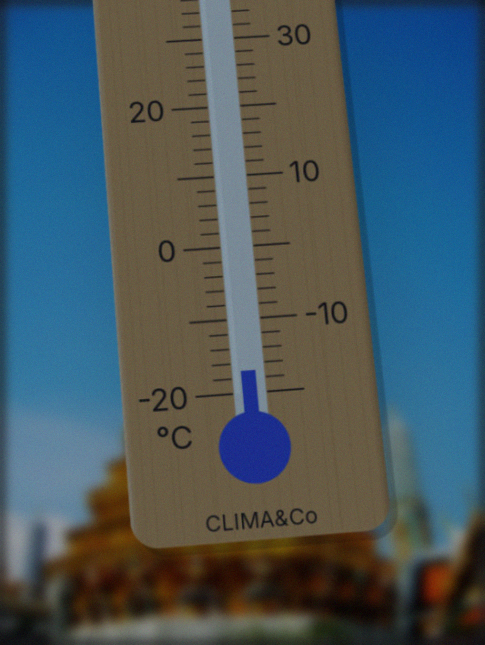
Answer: -17; °C
